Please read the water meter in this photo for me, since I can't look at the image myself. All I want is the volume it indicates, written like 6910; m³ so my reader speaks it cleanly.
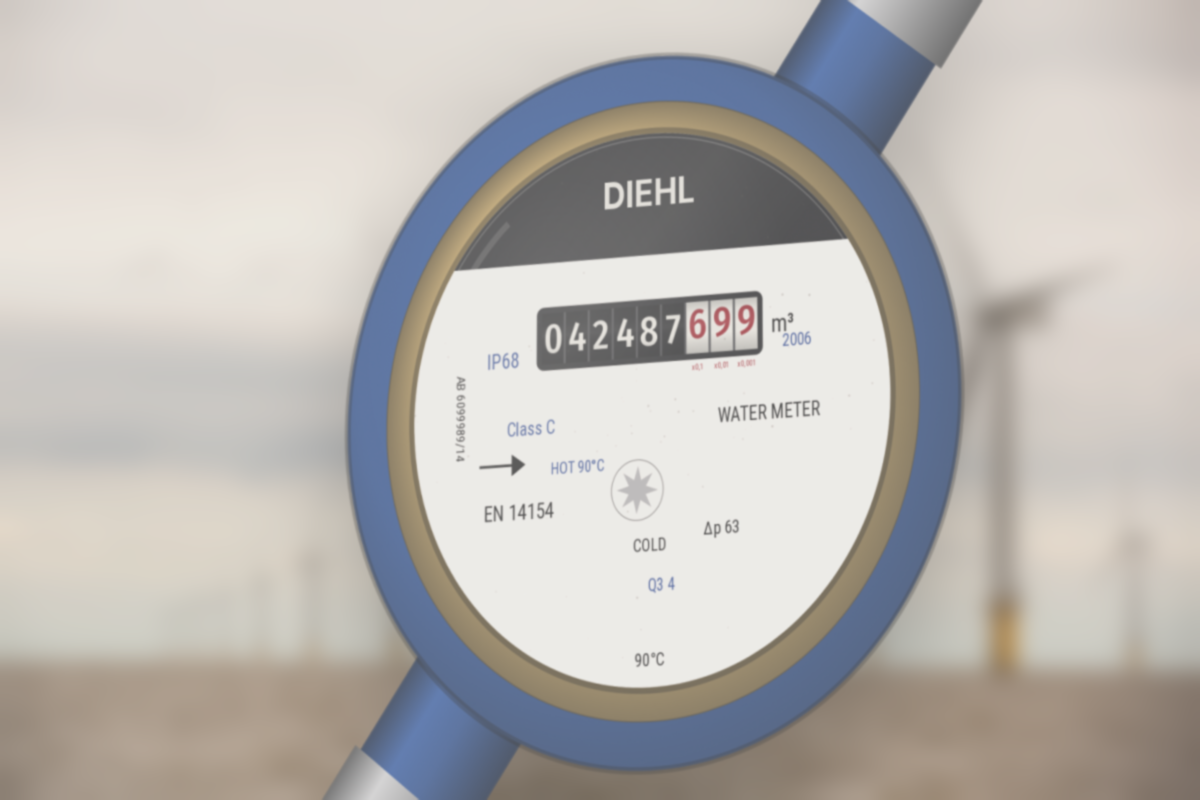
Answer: 42487.699; m³
